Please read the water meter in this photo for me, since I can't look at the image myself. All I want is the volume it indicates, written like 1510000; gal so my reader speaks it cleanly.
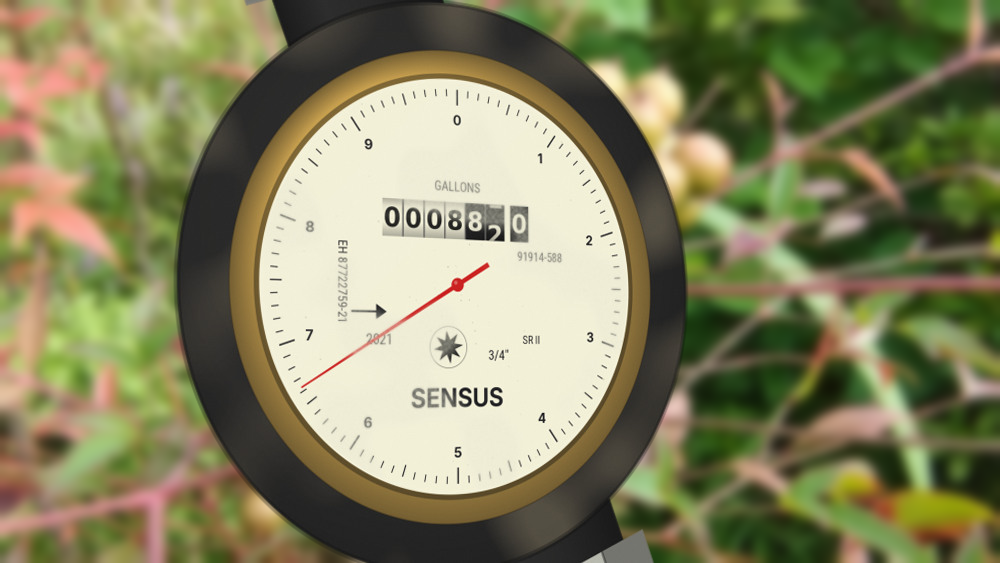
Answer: 8816.6; gal
